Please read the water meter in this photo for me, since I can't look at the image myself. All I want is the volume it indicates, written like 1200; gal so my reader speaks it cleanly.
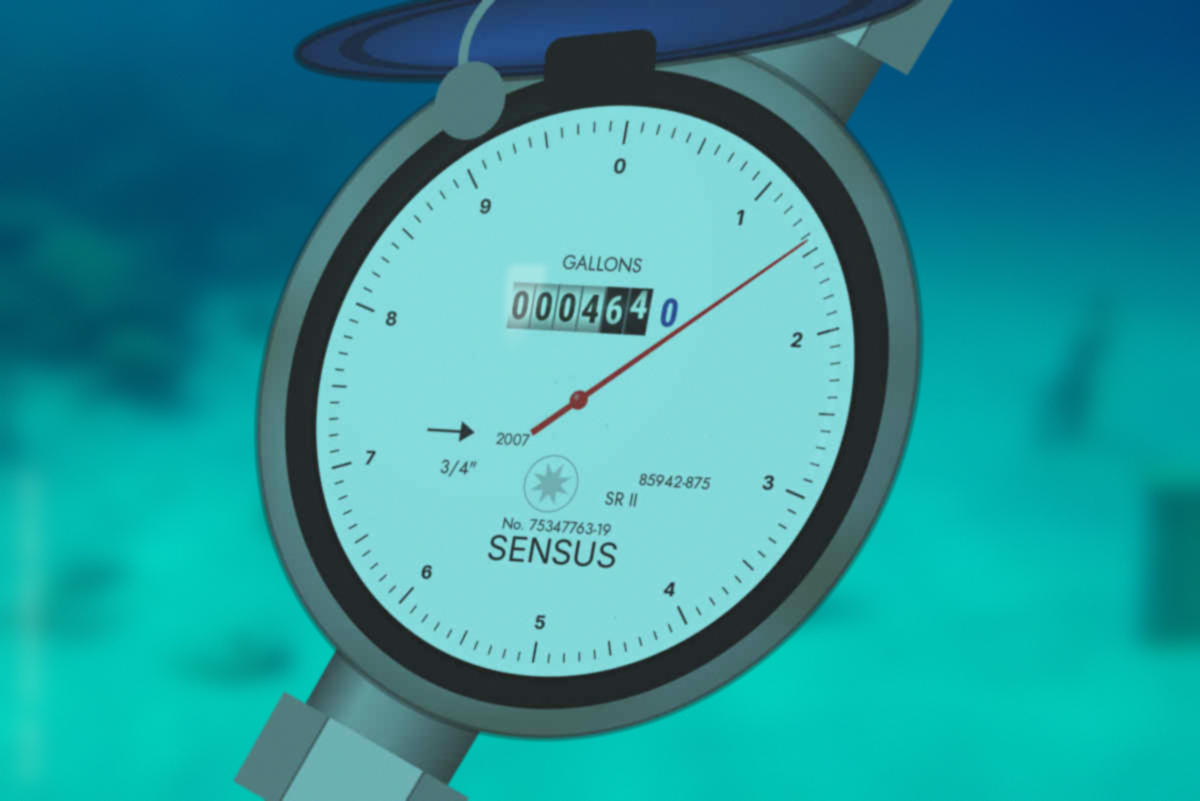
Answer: 4641.4; gal
